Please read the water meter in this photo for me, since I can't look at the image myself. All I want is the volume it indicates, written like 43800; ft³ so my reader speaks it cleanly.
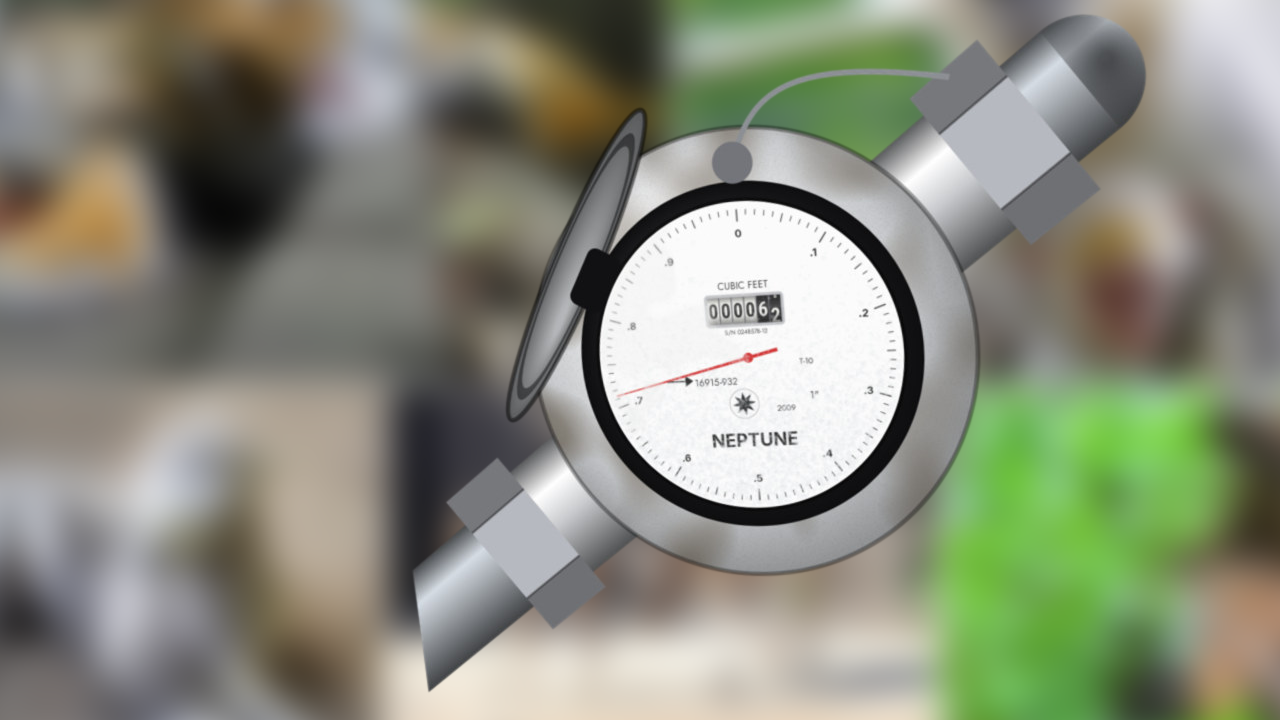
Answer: 61.71; ft³
